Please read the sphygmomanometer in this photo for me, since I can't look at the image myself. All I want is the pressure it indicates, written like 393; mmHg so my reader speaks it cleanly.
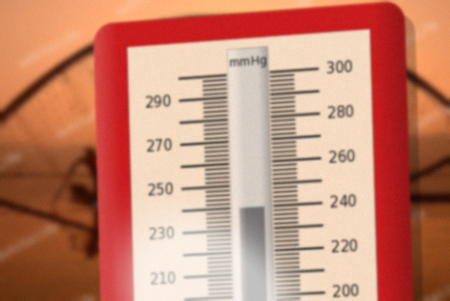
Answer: 240; mmHg
